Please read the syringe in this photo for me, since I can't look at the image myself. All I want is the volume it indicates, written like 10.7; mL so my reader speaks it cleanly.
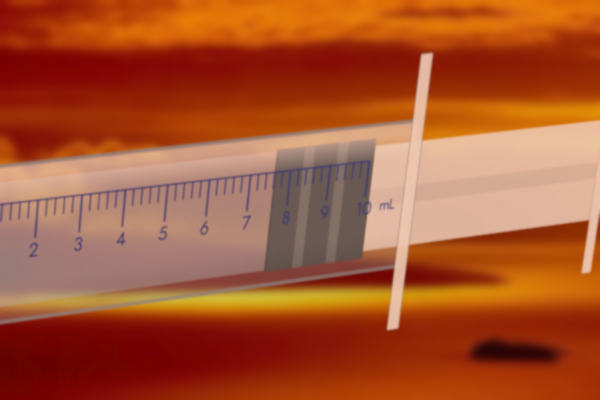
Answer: 7.6; mL
